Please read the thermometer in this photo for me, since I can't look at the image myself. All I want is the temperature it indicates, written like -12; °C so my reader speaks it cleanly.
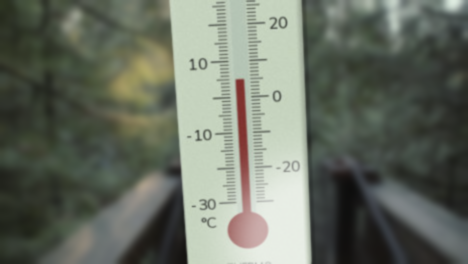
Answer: 5; °C
